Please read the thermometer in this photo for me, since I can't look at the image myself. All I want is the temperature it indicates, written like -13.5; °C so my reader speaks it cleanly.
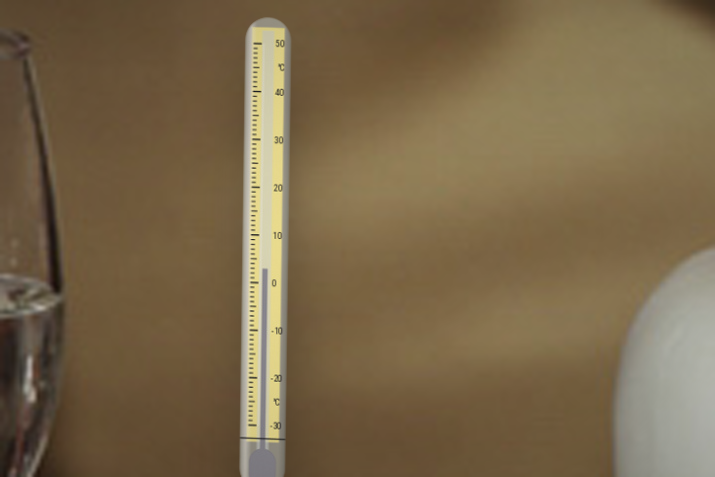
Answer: 3; °C
